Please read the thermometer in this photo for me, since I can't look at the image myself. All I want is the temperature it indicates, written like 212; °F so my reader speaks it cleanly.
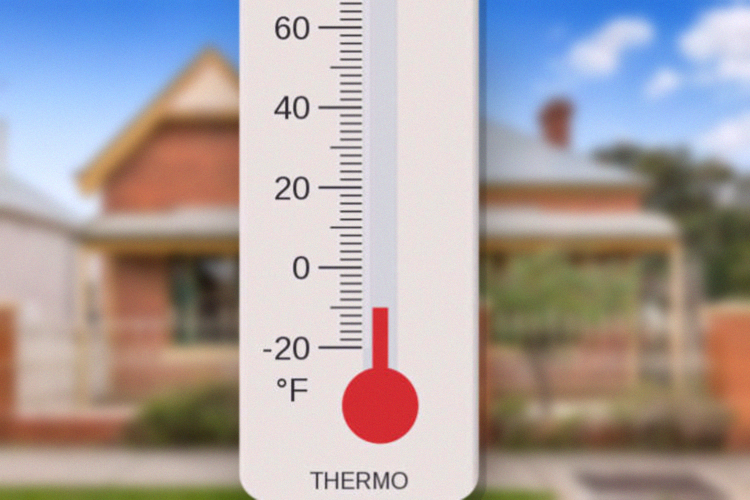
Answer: -10; °F
